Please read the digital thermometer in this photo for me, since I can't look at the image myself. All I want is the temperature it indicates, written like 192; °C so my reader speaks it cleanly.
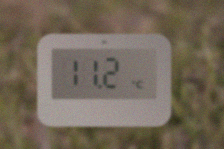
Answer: 11.2; °C
